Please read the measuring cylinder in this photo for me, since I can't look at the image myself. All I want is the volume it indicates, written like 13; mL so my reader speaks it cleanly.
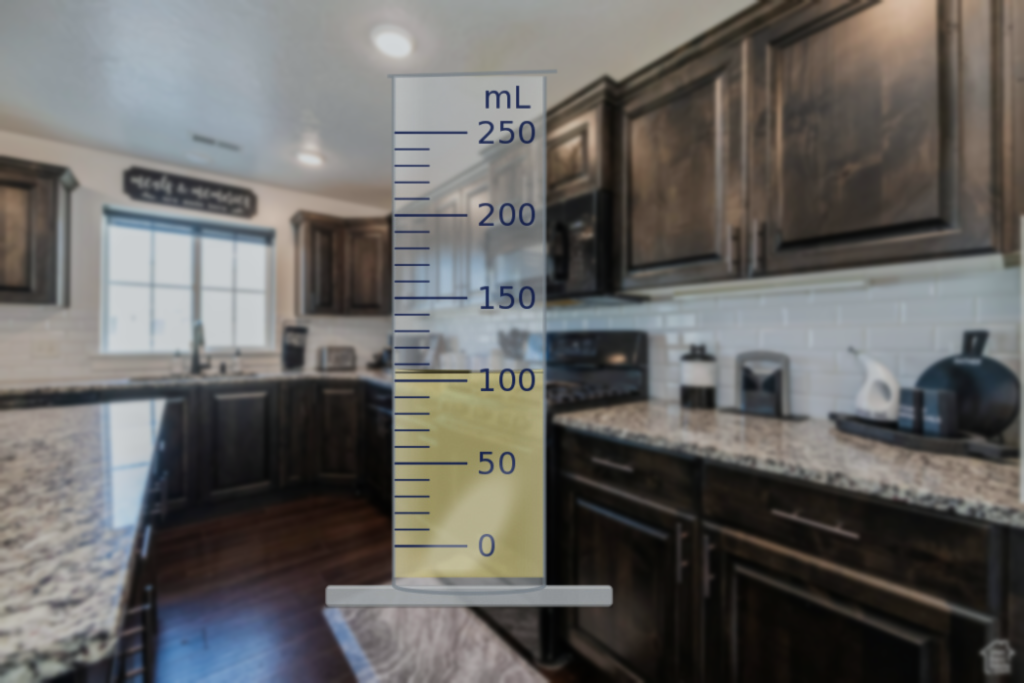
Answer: 105; mL
